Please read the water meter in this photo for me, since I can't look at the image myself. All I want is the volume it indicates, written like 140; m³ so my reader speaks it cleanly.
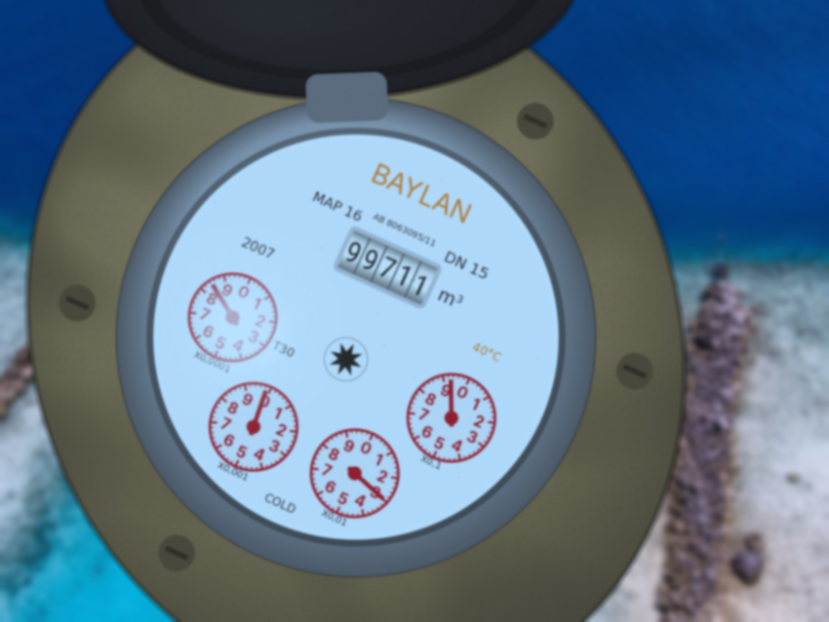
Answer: 99710.9298; m³
